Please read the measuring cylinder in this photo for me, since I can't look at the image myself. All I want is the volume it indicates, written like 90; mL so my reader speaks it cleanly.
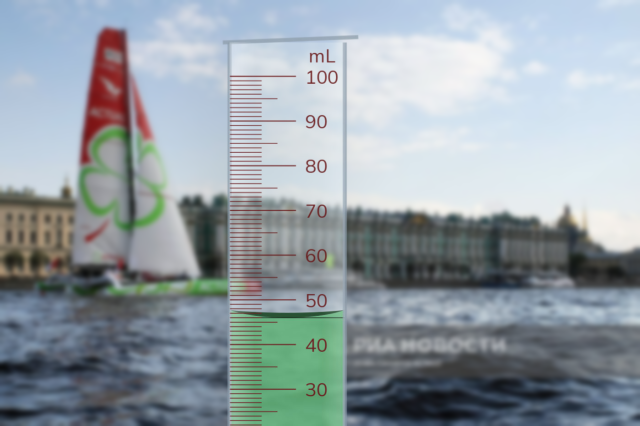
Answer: 46; mL
